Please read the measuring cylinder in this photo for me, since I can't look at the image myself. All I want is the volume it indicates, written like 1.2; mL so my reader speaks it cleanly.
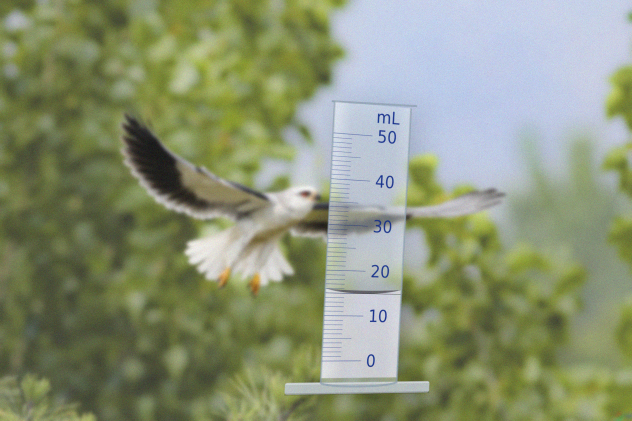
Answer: 15; mL
